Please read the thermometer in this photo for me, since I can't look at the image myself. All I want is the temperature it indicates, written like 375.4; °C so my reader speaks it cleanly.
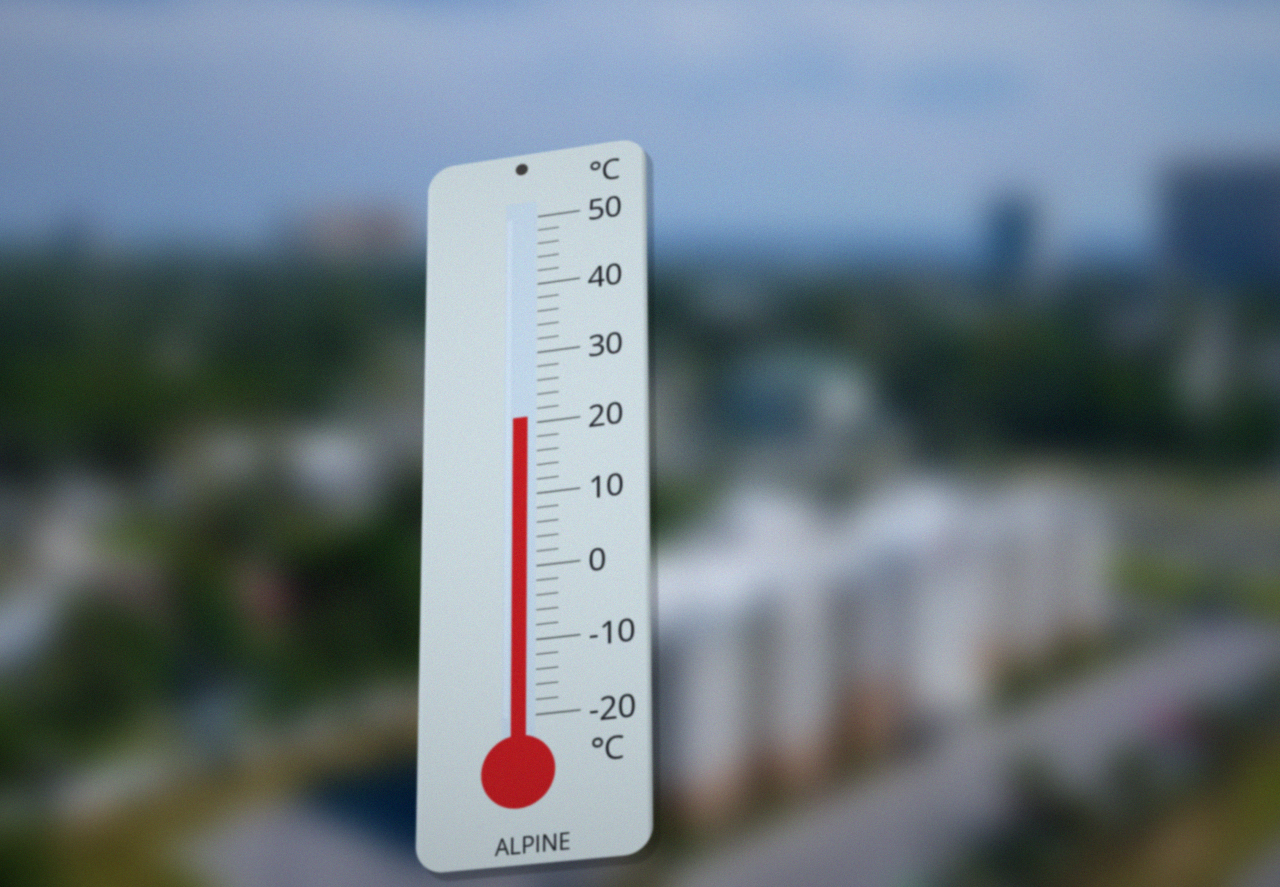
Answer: 21; °C
